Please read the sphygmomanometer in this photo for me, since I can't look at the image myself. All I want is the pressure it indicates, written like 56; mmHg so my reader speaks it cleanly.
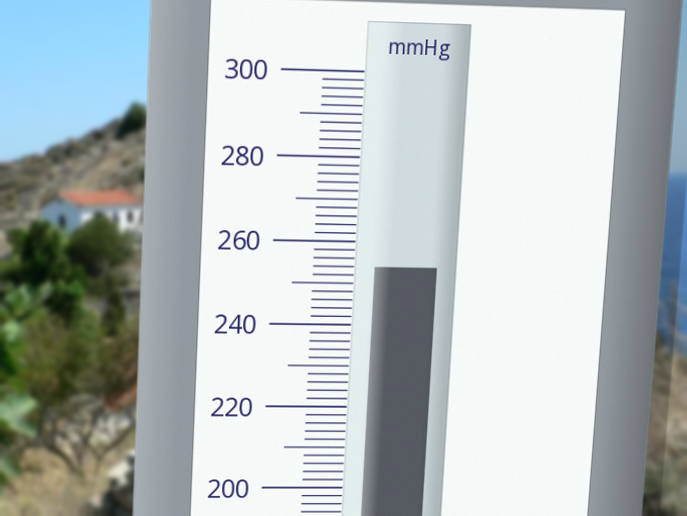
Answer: 254; mmHg
